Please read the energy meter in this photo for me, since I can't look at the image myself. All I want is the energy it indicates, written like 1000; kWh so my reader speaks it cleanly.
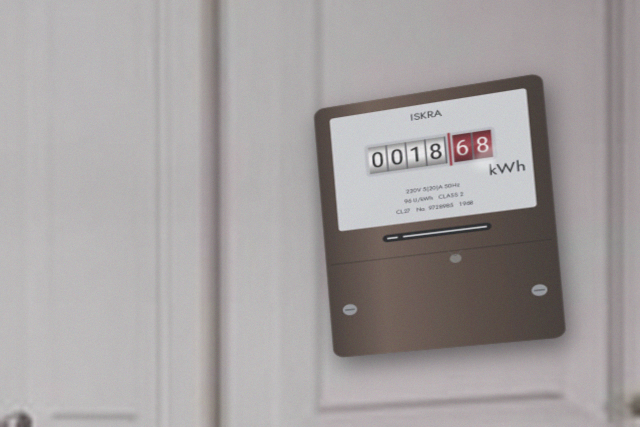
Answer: 18.68; kWh
